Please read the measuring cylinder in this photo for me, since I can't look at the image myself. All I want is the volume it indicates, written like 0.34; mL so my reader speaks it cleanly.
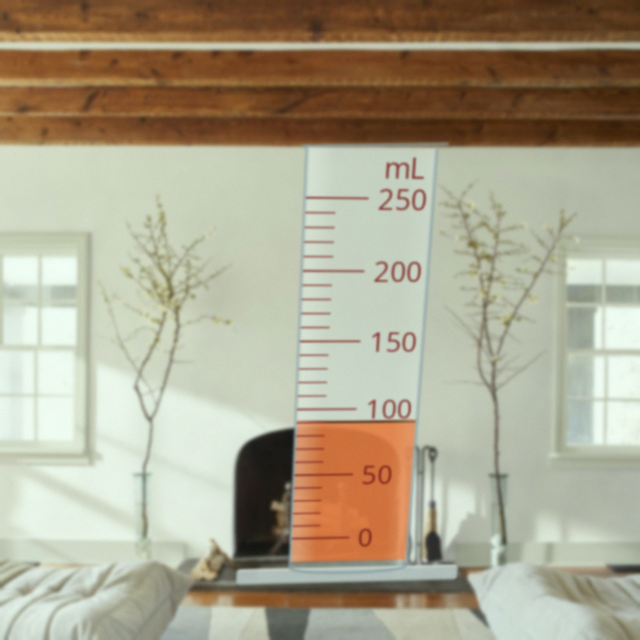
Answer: 90; mL
